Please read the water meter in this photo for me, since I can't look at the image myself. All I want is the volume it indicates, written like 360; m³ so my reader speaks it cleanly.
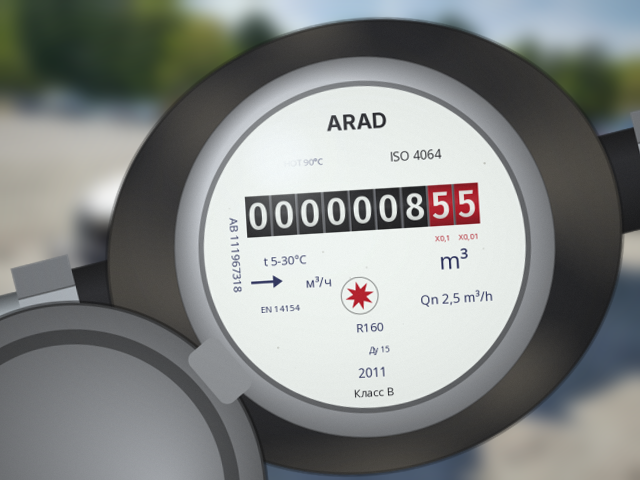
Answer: 8.55; m³
